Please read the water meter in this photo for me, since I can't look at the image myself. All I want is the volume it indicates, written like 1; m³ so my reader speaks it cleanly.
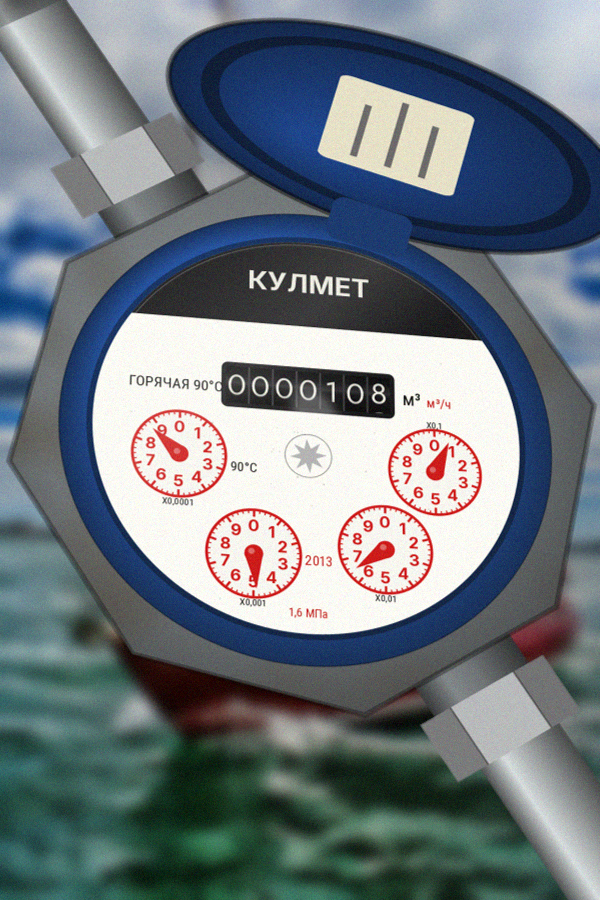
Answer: 108.0648; m³
